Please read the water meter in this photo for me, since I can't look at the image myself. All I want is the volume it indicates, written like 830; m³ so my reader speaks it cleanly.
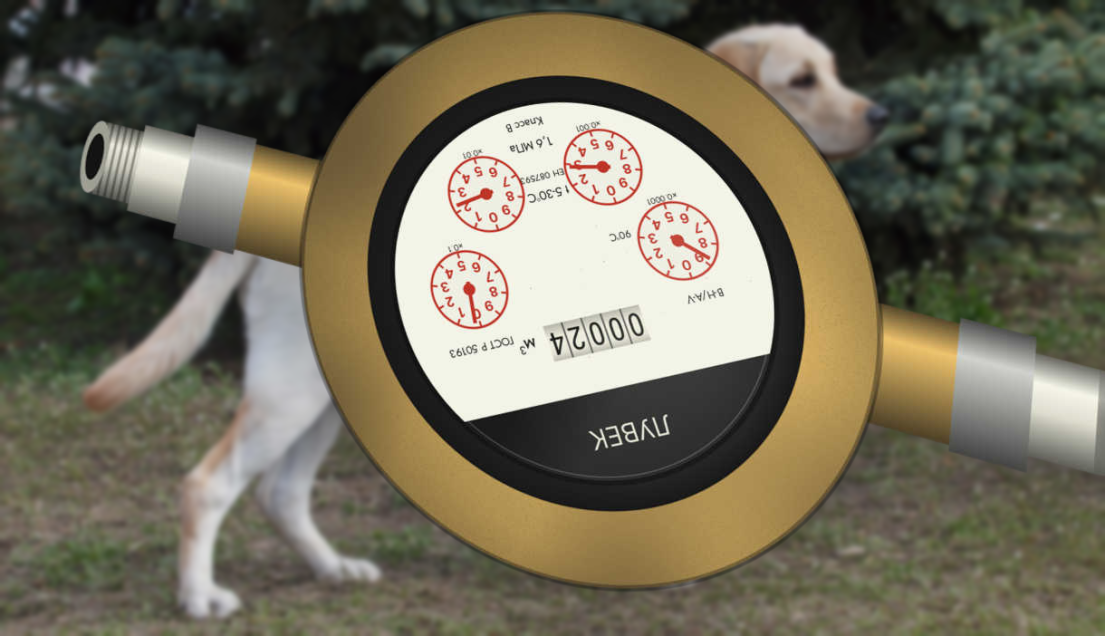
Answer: 24.0228; m³
